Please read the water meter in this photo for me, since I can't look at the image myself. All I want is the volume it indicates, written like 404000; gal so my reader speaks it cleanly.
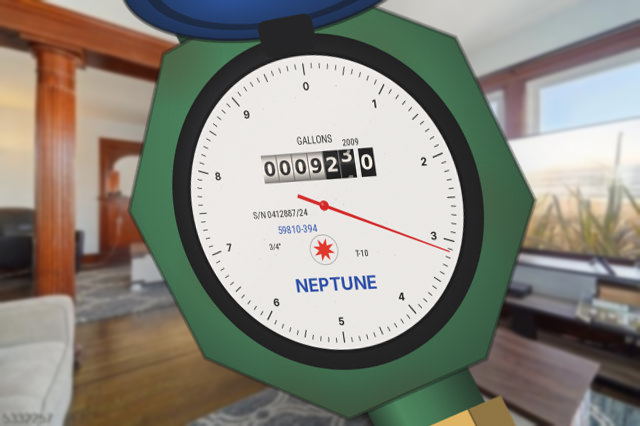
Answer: 9233.1; gal
